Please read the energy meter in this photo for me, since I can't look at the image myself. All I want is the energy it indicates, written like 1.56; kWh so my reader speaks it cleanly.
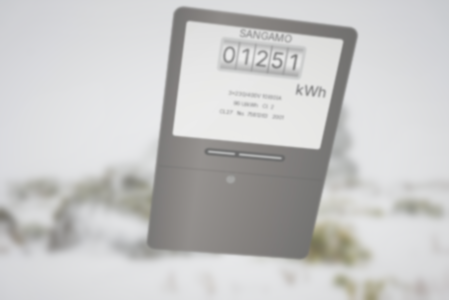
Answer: 1251; kWh
